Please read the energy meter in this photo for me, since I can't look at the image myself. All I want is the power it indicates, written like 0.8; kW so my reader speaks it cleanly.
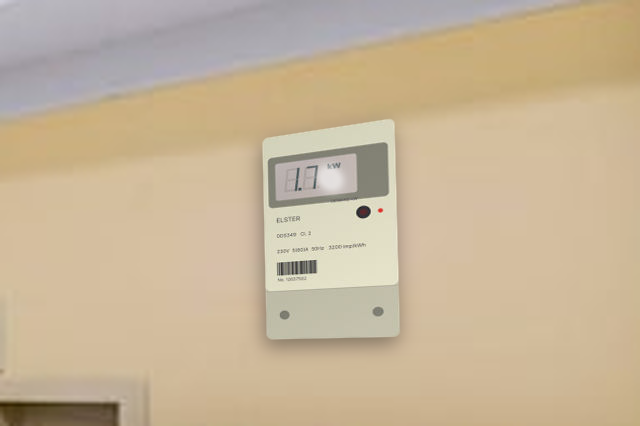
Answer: 1.7; kW
